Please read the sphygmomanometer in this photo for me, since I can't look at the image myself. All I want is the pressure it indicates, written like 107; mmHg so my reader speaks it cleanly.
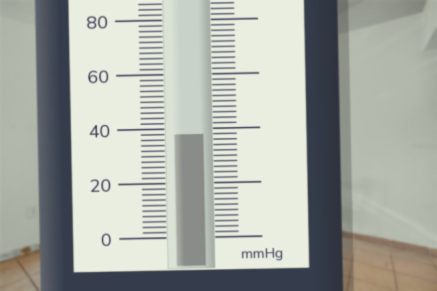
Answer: 38; mmHg
